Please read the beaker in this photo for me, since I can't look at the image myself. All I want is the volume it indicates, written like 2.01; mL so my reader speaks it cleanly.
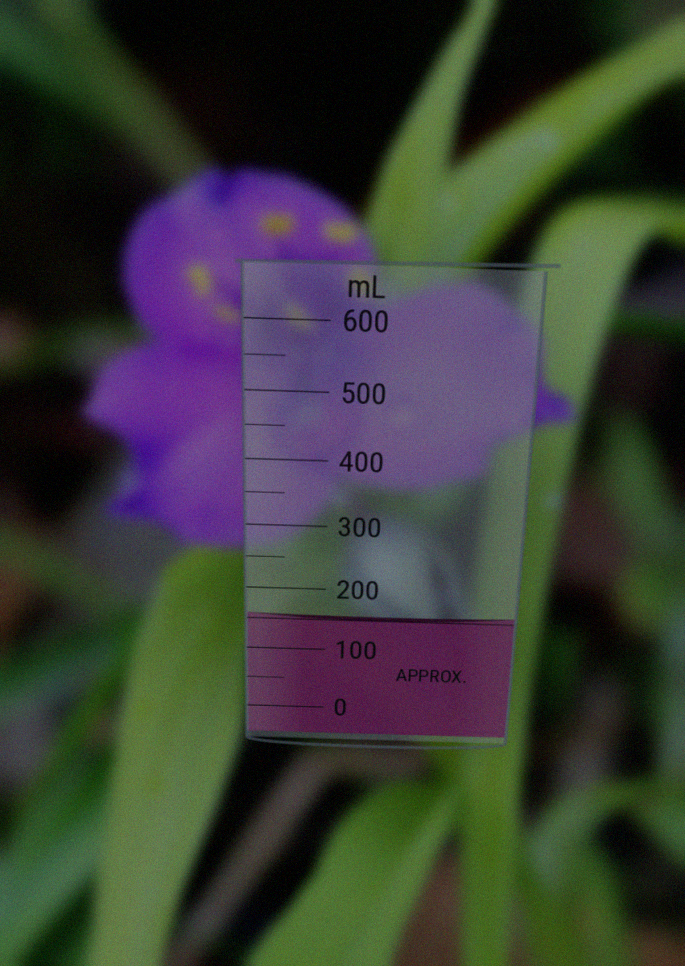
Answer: 150; mL
